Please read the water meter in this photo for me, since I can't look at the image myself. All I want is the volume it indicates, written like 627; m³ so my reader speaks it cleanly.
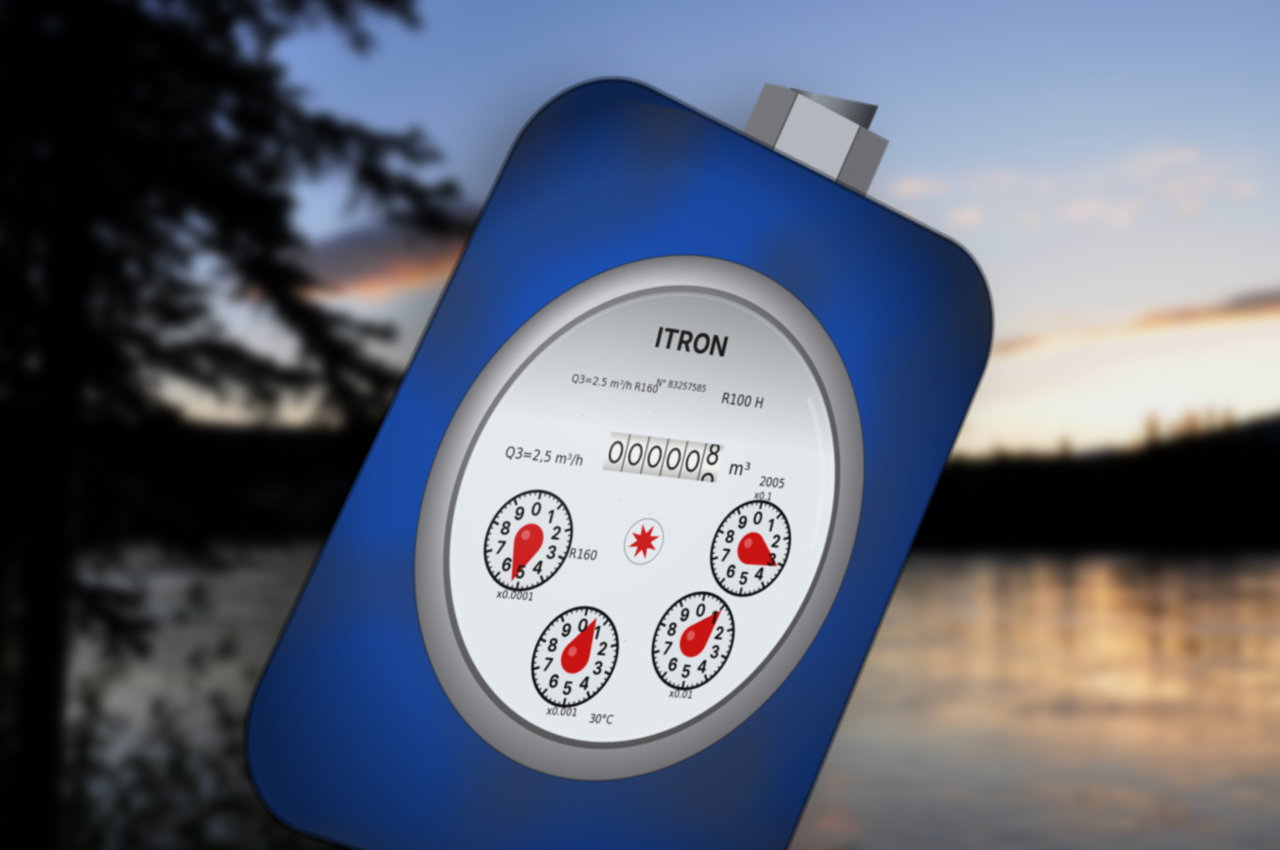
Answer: 8.3105; m³
